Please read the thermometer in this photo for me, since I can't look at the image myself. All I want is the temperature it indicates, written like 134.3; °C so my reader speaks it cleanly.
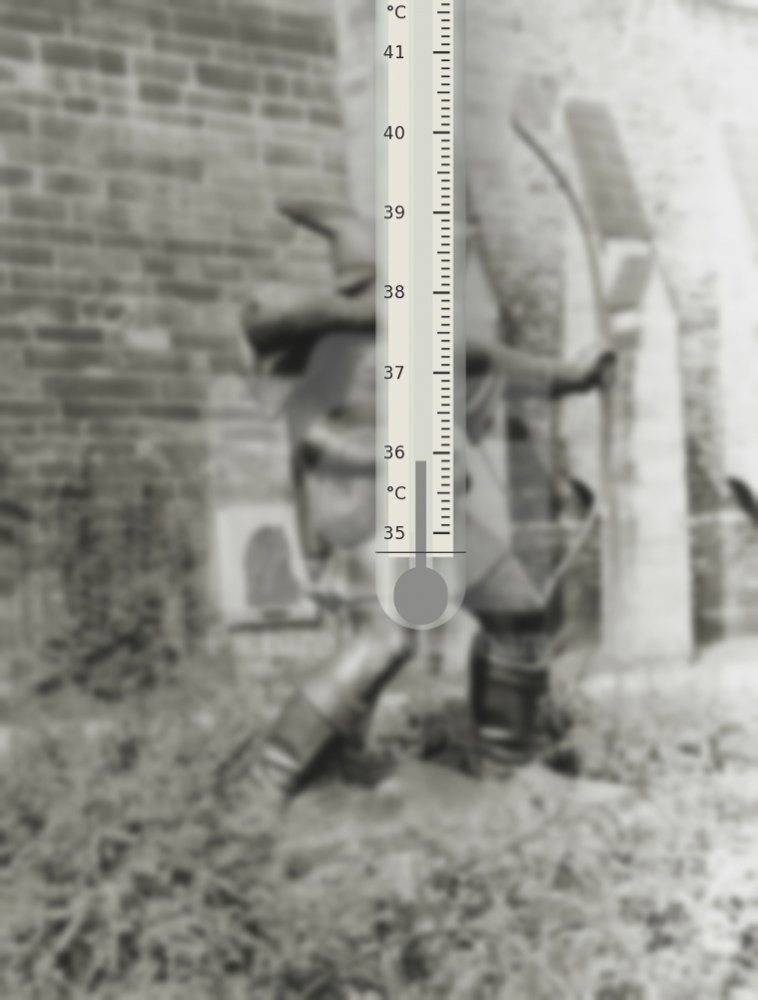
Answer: 35.9; °C
